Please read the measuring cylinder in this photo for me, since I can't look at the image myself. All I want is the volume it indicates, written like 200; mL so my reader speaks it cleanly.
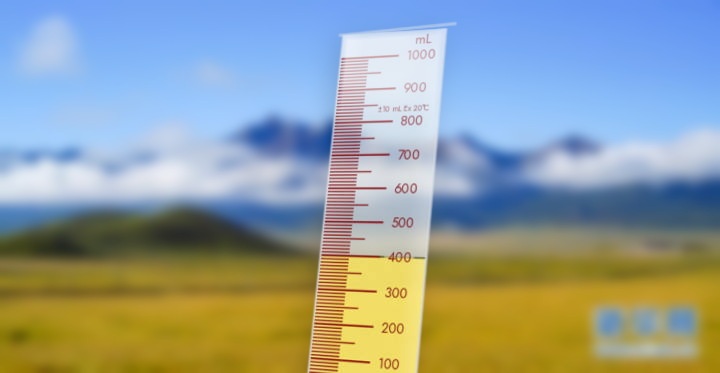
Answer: 400; mL
